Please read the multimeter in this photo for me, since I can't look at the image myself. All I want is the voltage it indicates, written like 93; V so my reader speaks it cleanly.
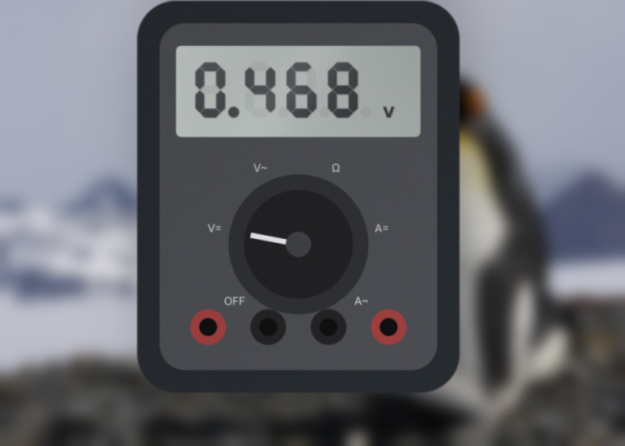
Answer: 0.468; V
